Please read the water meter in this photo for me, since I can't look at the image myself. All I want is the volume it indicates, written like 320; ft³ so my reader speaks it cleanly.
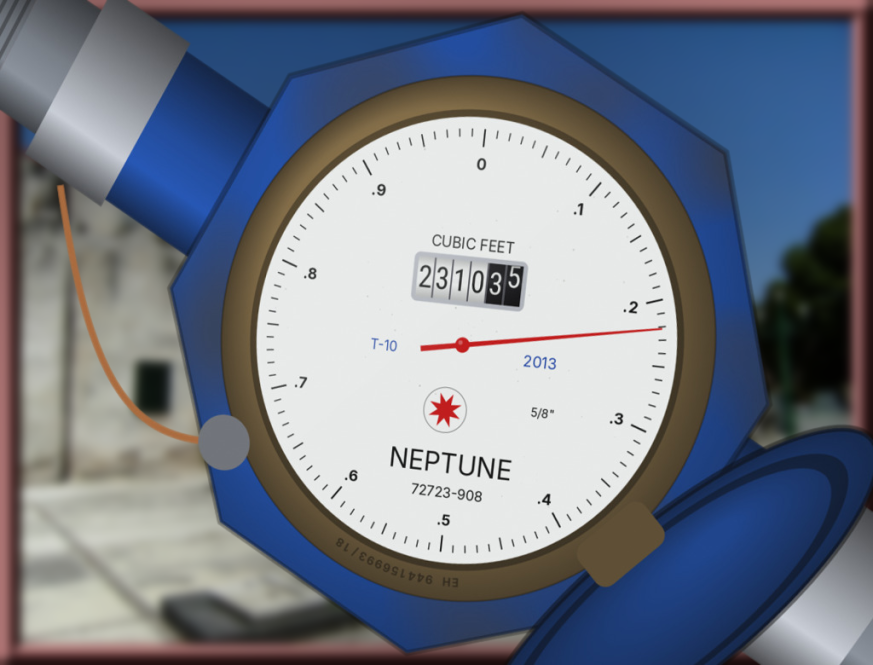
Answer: 231035.22; ft³
